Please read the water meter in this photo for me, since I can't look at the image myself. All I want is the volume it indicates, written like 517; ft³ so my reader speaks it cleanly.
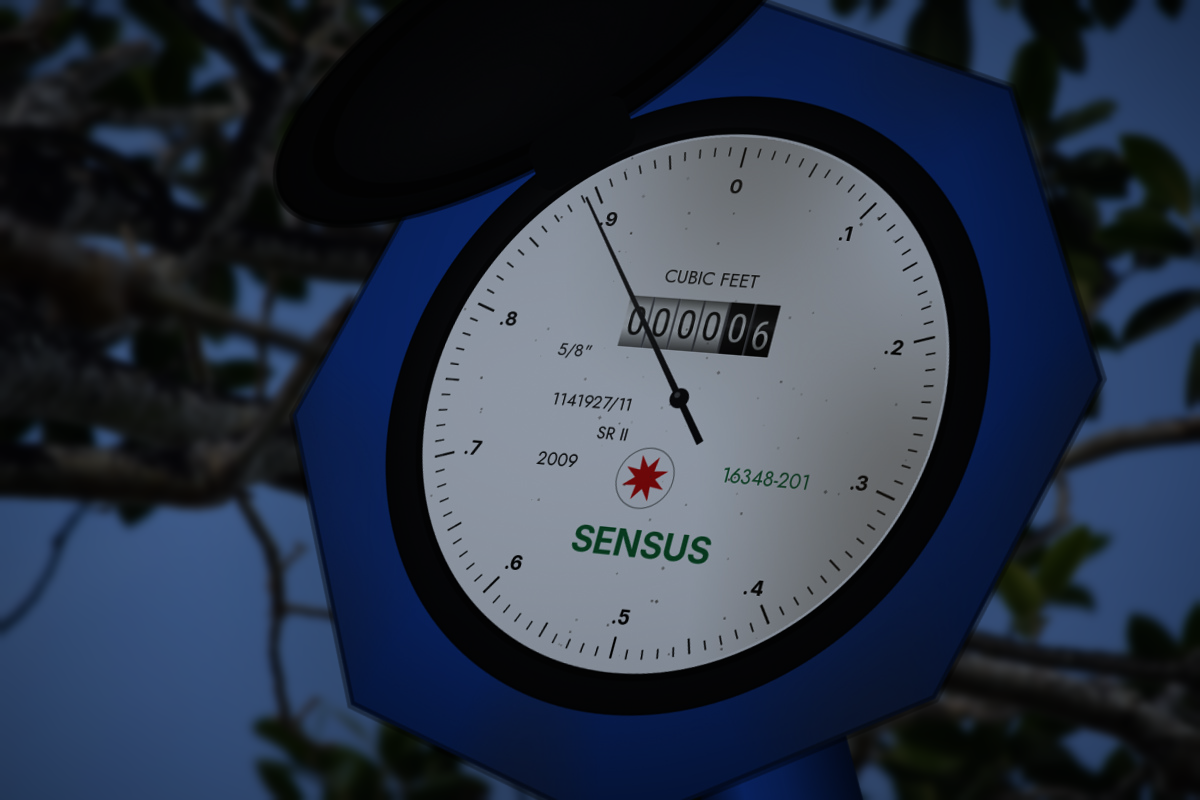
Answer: 5.89; ft³
